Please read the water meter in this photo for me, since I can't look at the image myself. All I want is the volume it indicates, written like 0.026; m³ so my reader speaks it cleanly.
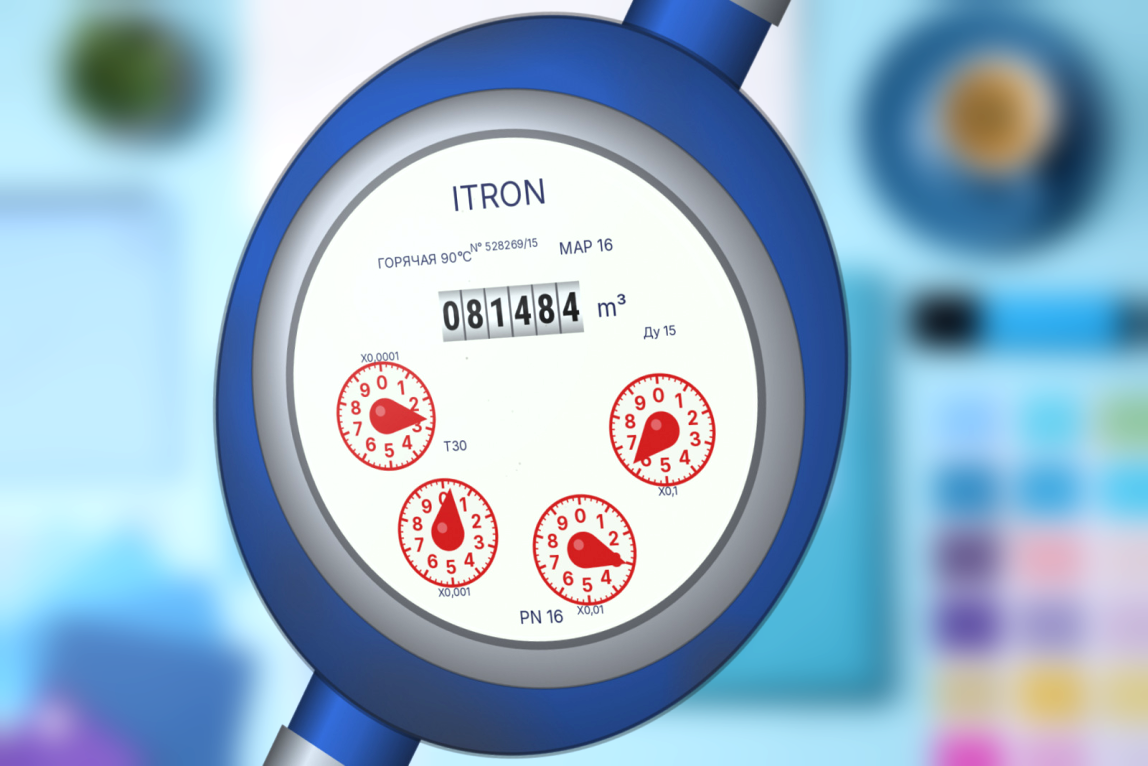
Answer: 81484.6302; m³
